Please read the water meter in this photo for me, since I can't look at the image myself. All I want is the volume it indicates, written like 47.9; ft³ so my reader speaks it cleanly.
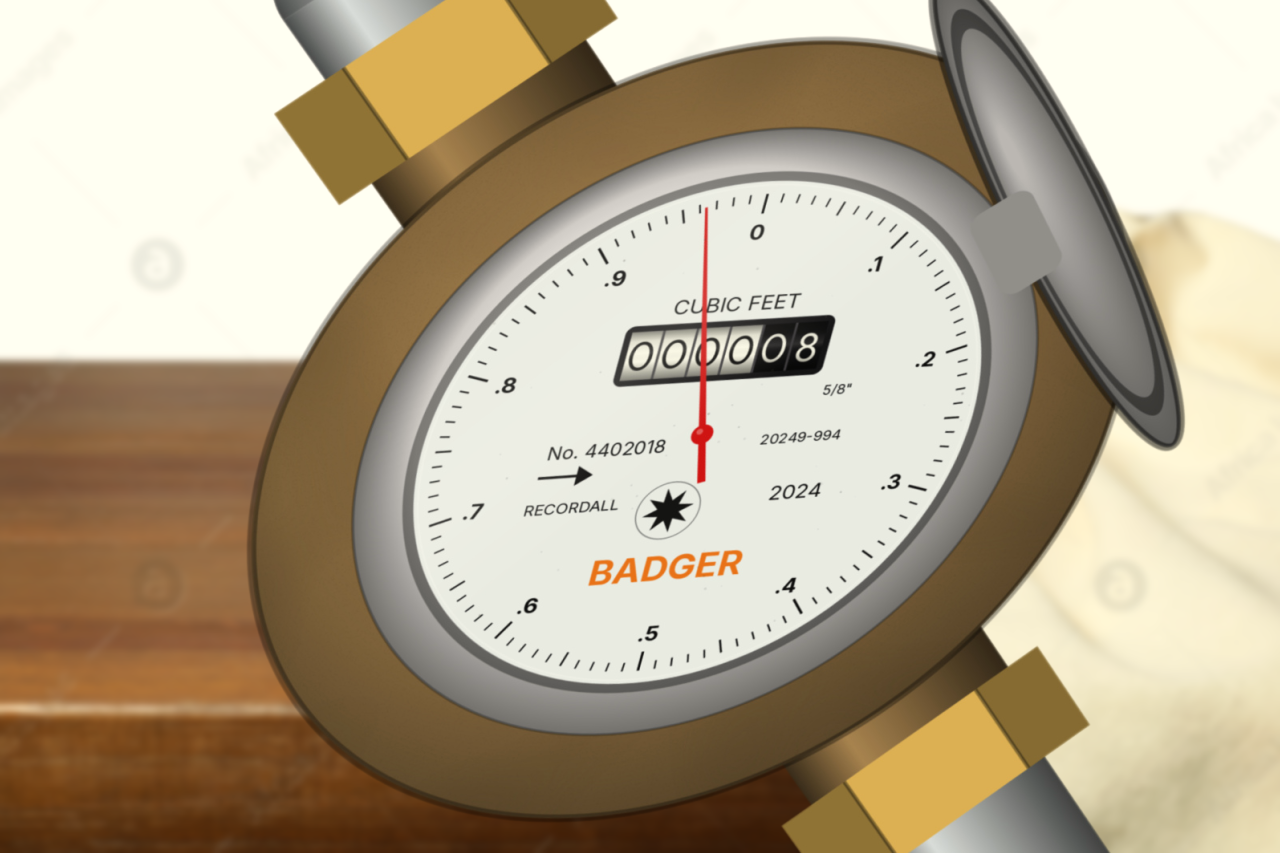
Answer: 7.96; ft³
